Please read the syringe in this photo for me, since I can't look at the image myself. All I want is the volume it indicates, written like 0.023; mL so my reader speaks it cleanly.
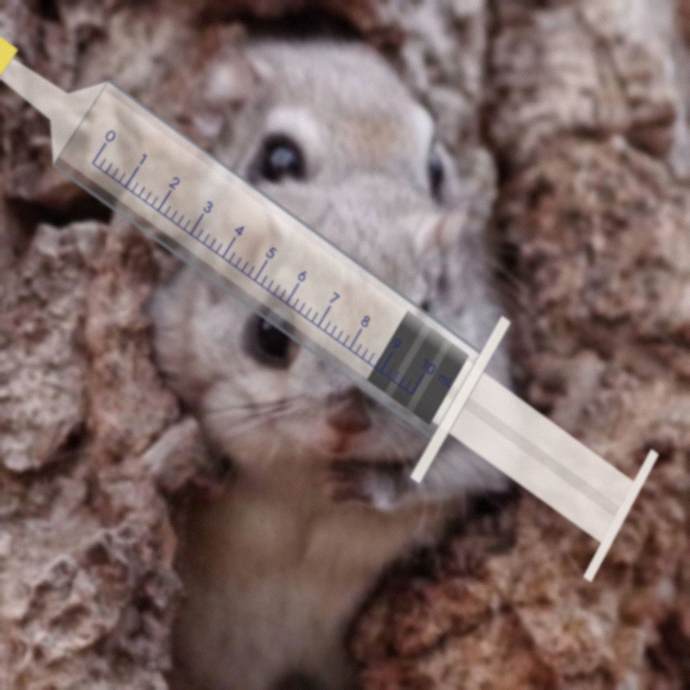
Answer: 8.8; mL
